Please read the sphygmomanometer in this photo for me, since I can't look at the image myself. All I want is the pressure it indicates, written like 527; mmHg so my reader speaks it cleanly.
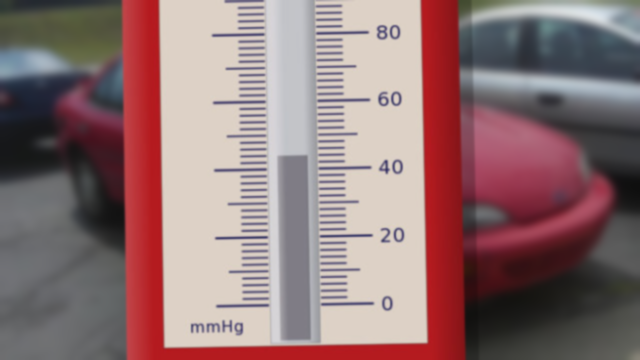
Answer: 44; mmHg
